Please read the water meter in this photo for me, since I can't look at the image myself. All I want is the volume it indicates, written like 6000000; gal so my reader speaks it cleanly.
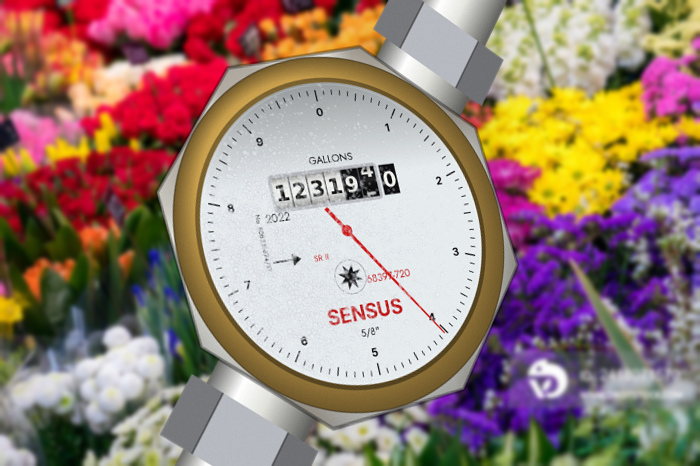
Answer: 1231944.0; gal
